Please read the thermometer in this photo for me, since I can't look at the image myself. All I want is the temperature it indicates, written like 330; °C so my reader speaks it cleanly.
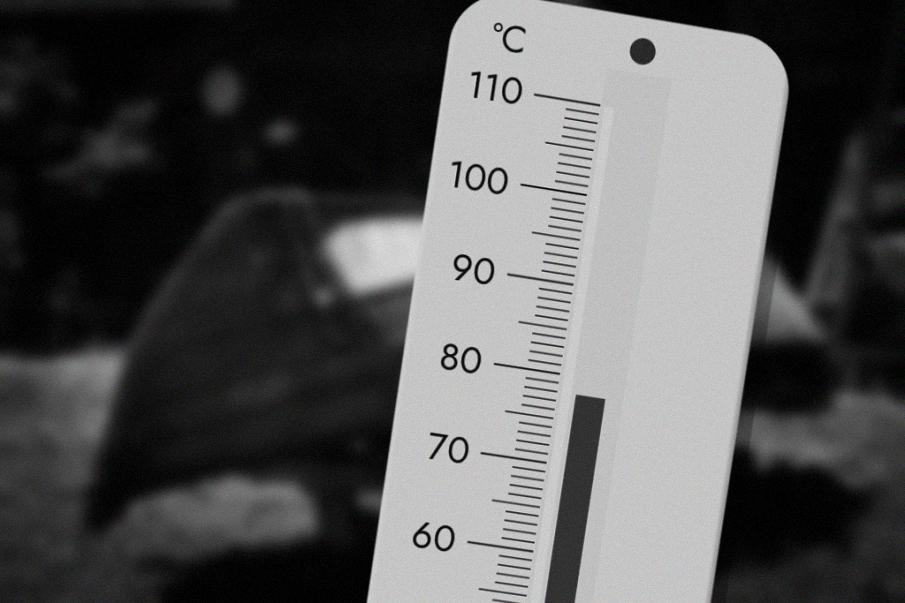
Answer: 78; °C
